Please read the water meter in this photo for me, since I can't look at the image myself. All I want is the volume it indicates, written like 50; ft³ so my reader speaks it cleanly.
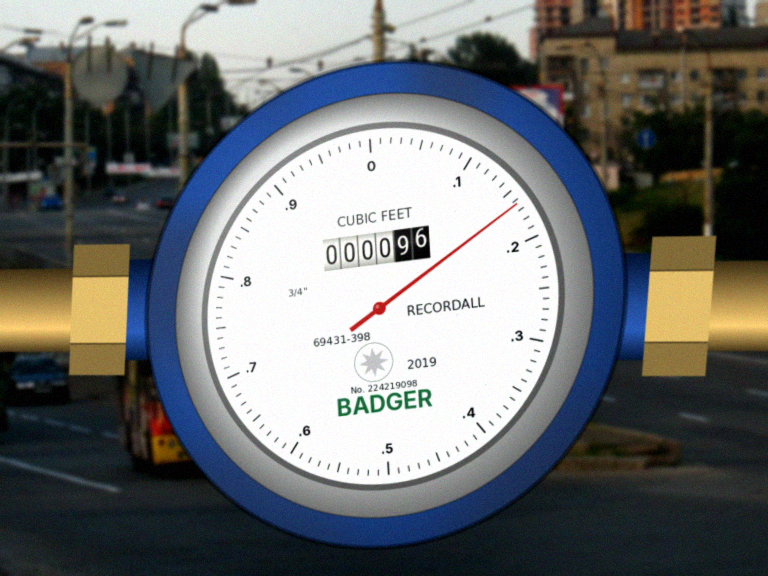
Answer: 96.16; ft³
